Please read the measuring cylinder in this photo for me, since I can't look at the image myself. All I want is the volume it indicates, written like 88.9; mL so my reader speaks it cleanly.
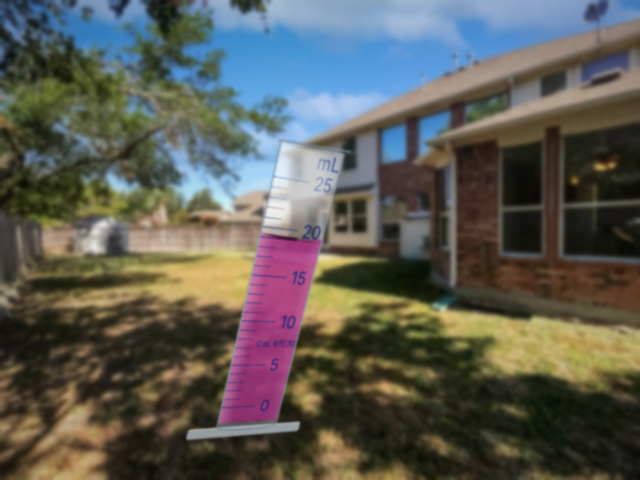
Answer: 19; mL
